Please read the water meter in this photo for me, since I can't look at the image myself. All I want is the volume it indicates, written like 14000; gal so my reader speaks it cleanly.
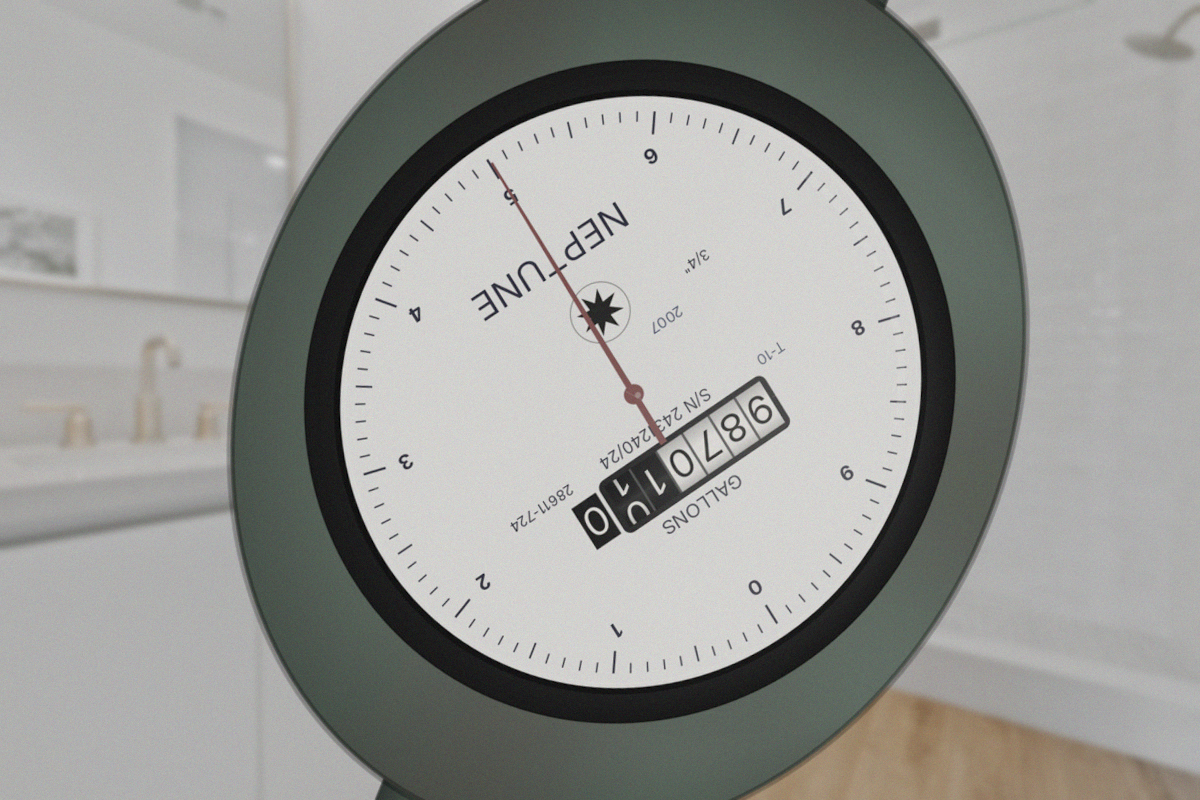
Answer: 9870105.0; gal
